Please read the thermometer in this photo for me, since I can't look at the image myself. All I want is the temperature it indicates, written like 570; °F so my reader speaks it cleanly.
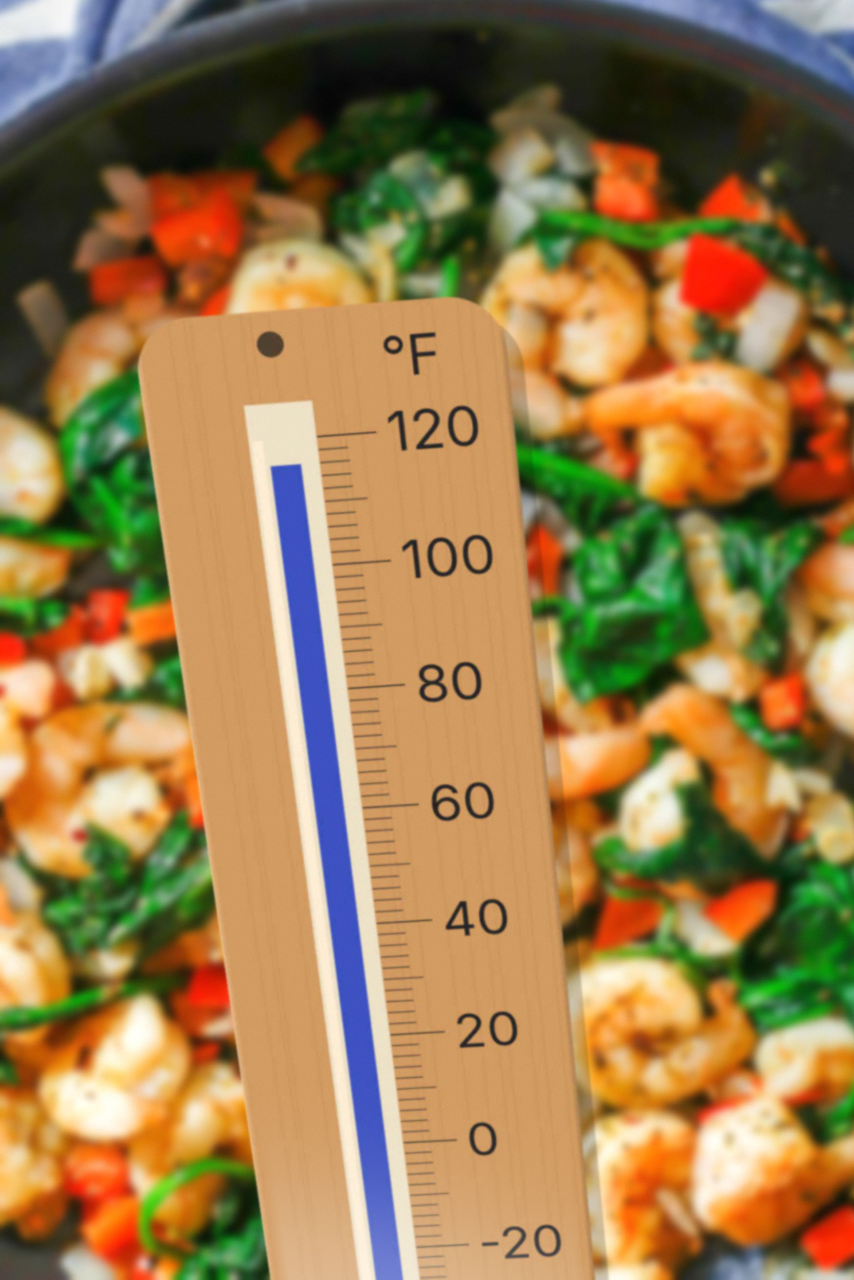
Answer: 116; °F
